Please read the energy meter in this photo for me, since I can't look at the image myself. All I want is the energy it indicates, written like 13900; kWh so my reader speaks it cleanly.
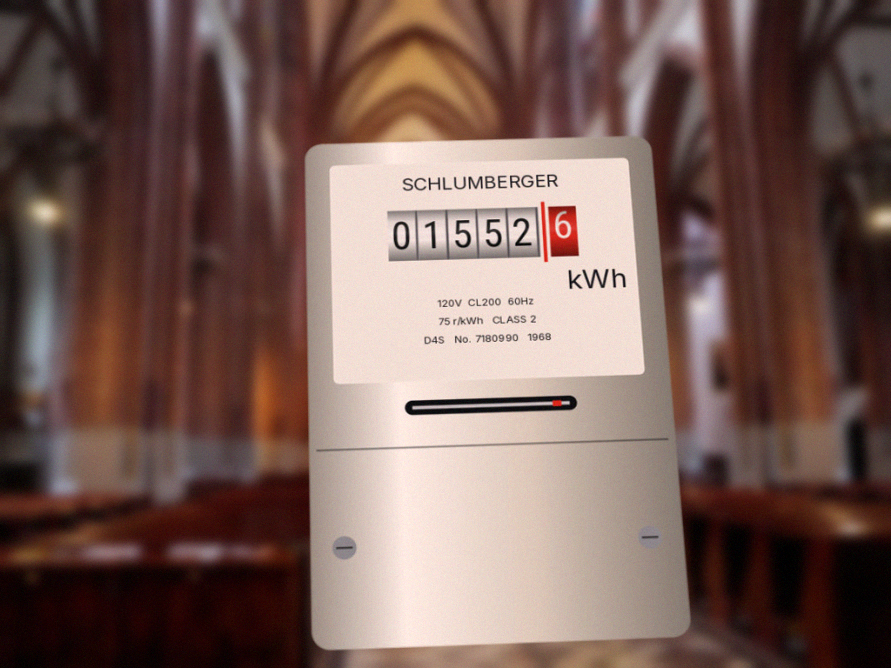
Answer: 1552.6; kWh
